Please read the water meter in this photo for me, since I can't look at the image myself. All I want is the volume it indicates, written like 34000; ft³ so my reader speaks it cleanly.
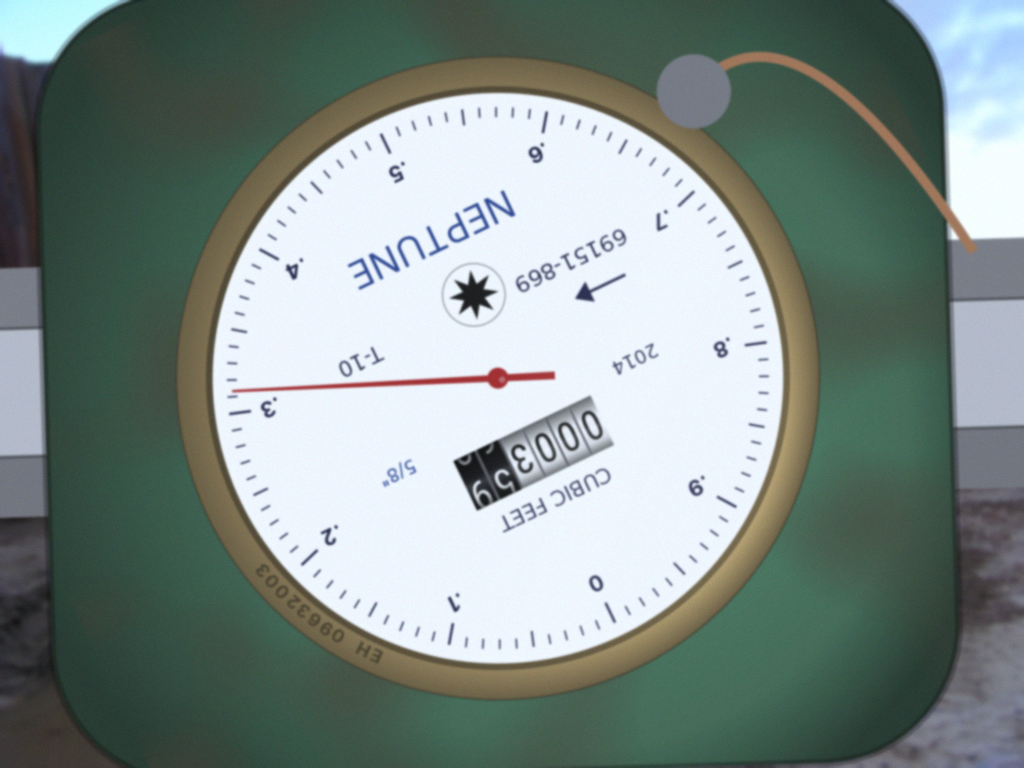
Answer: 359.31; ft³
